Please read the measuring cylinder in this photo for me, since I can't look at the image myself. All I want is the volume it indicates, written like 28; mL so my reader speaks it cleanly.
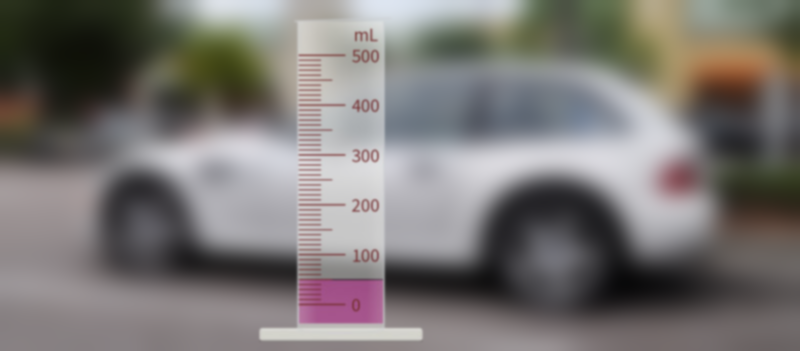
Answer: 50; mL
